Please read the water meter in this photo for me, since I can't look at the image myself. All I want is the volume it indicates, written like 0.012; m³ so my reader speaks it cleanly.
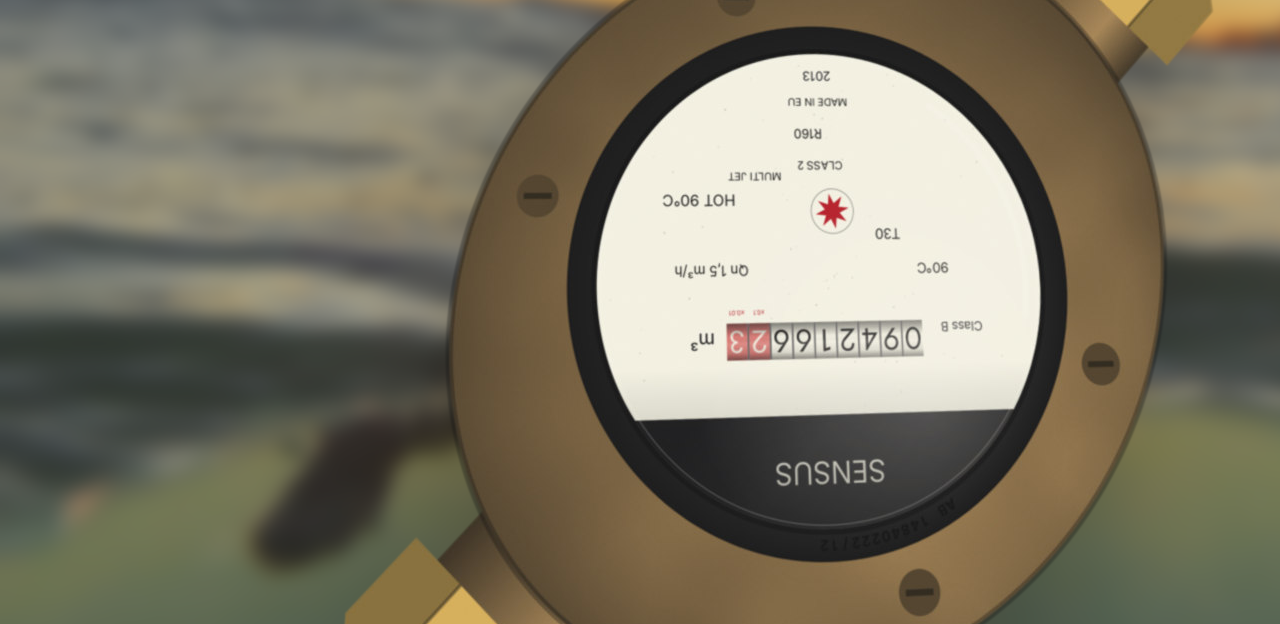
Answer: 942166.23; m³
